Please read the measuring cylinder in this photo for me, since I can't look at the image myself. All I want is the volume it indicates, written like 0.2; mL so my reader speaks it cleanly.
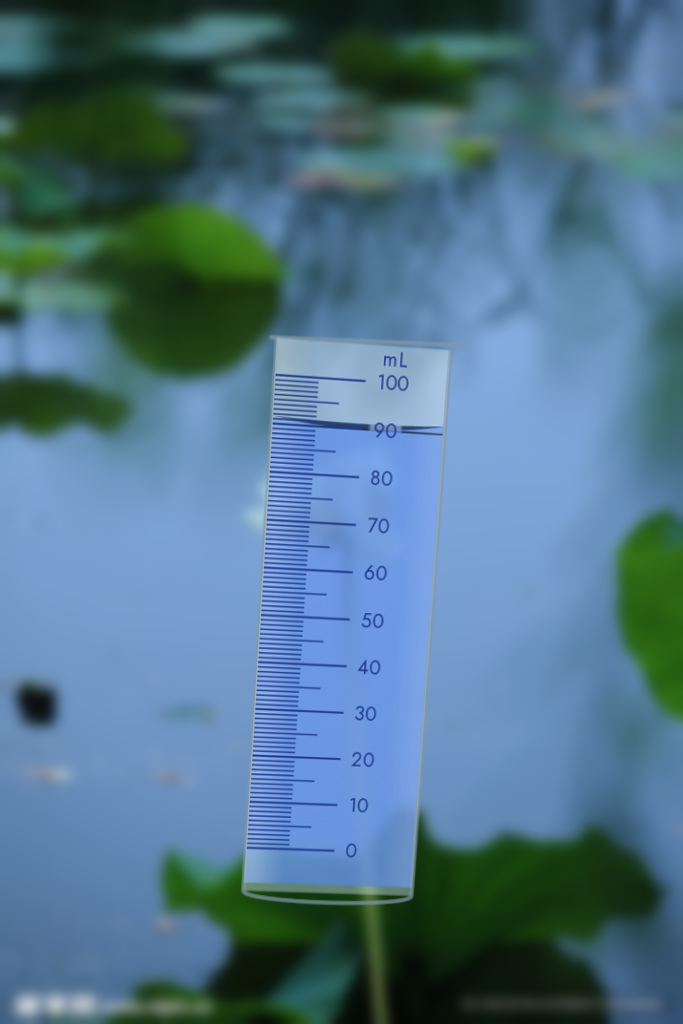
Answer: 90; mL
